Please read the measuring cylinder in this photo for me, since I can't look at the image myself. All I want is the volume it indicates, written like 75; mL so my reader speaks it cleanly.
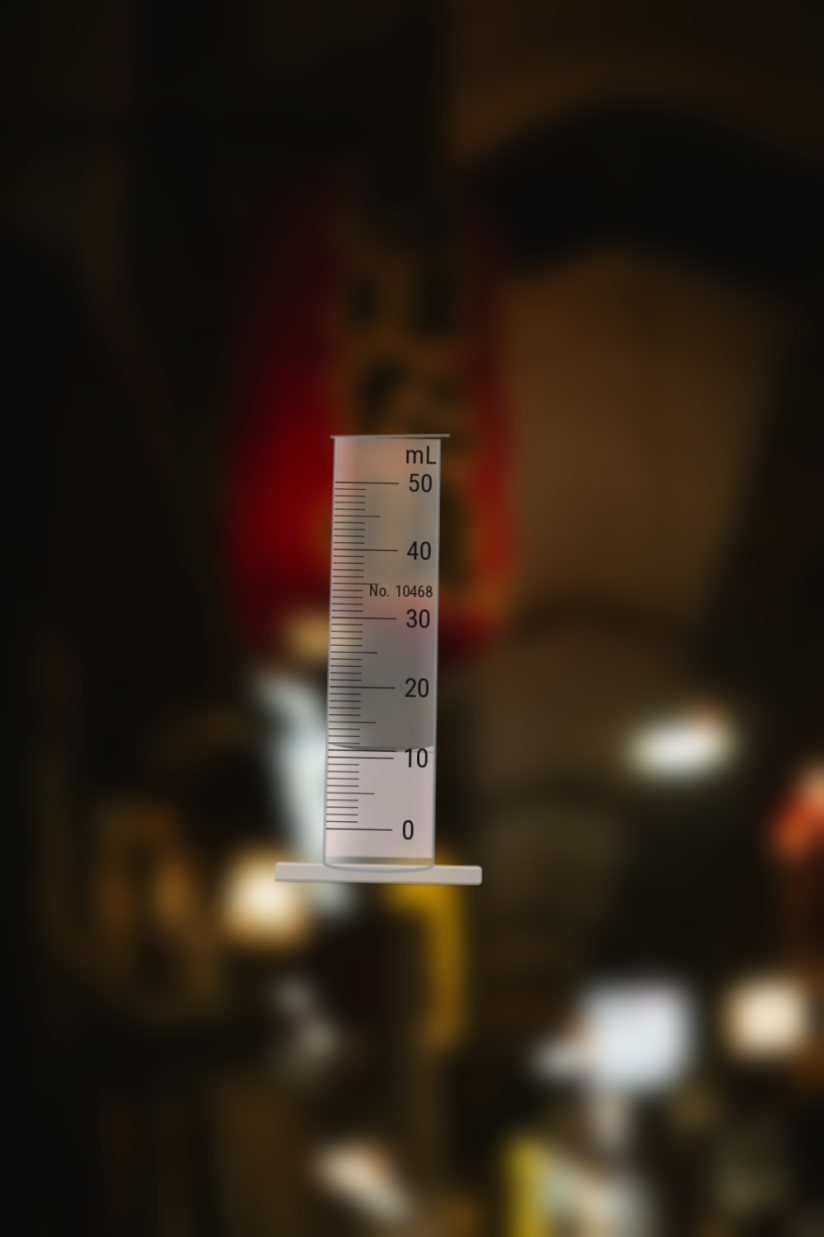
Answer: 11; mL
